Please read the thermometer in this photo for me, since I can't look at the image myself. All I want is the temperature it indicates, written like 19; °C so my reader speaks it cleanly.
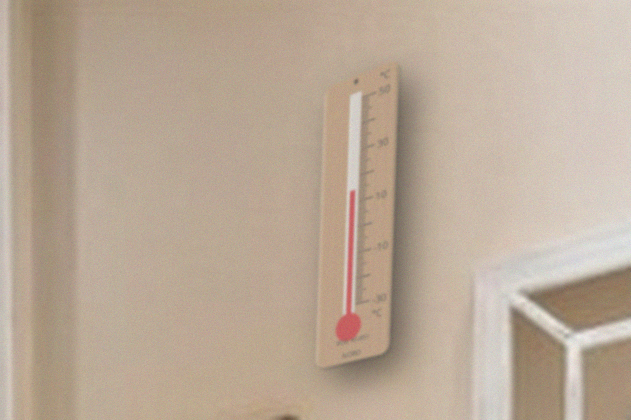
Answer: 15; °C
